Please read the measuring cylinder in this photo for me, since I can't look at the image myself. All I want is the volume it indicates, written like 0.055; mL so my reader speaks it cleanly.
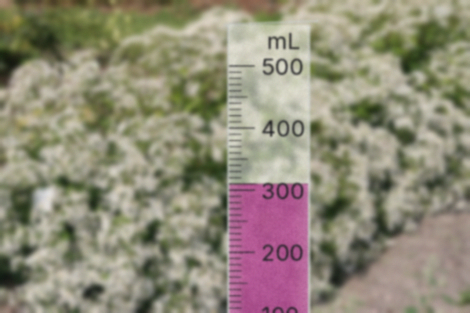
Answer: 310; mL
